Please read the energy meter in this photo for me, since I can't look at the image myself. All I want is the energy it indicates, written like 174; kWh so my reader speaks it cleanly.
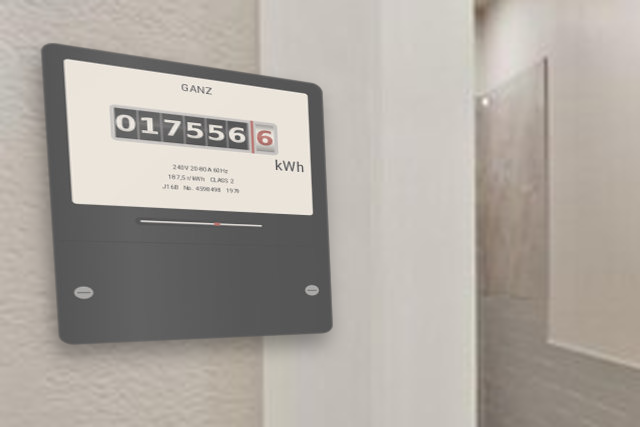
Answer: 17556.6; kWh
